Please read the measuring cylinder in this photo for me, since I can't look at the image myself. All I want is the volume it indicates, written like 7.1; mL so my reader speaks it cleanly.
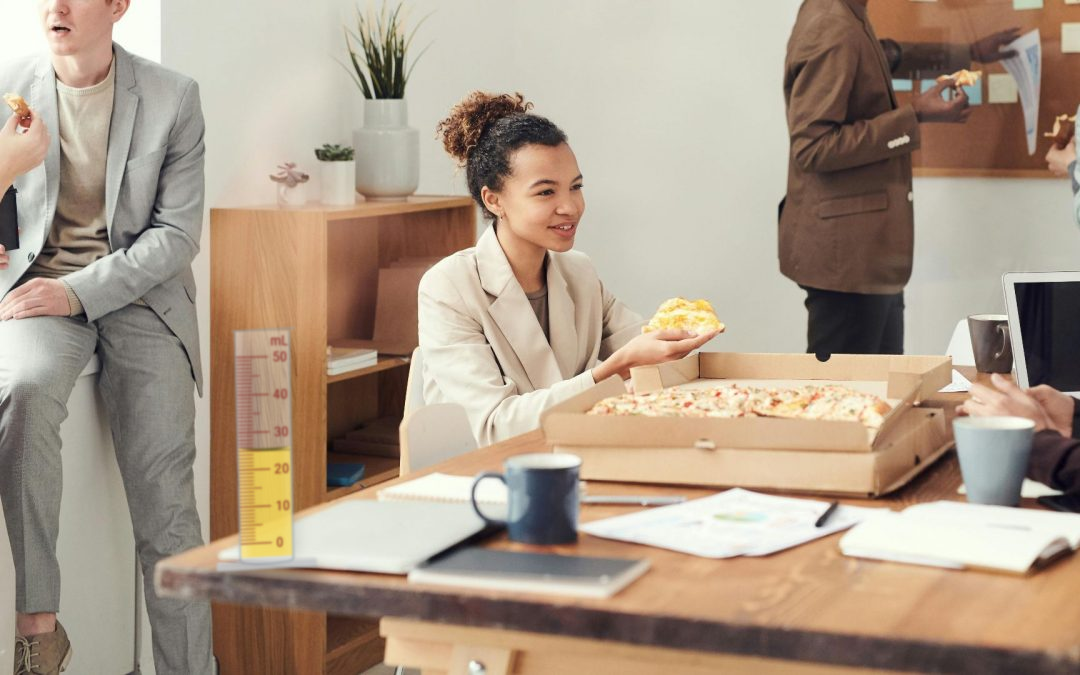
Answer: 25; mL
